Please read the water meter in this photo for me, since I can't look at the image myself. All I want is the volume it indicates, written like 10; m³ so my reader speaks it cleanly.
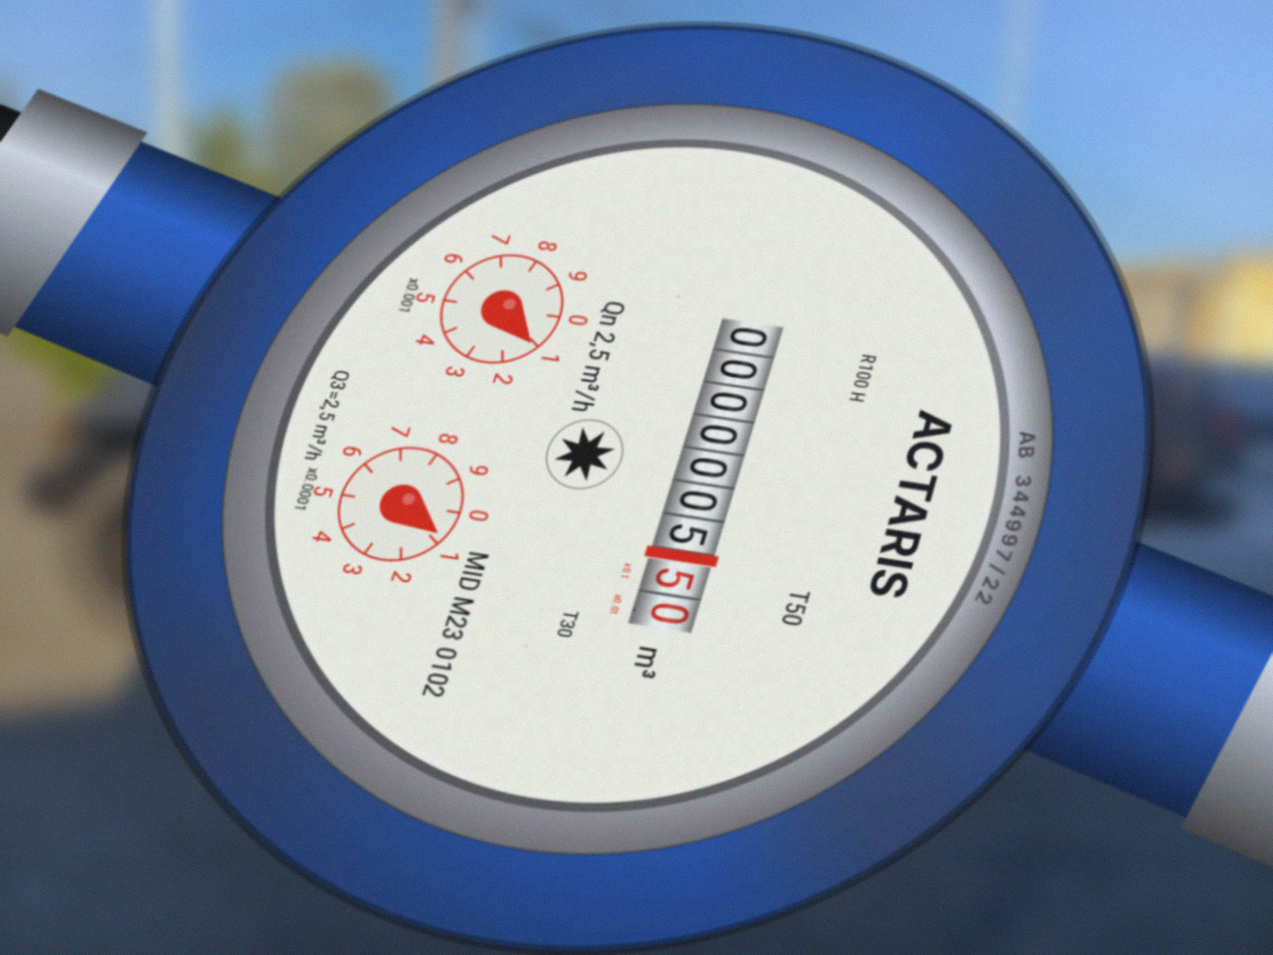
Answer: 5.5010; m³
